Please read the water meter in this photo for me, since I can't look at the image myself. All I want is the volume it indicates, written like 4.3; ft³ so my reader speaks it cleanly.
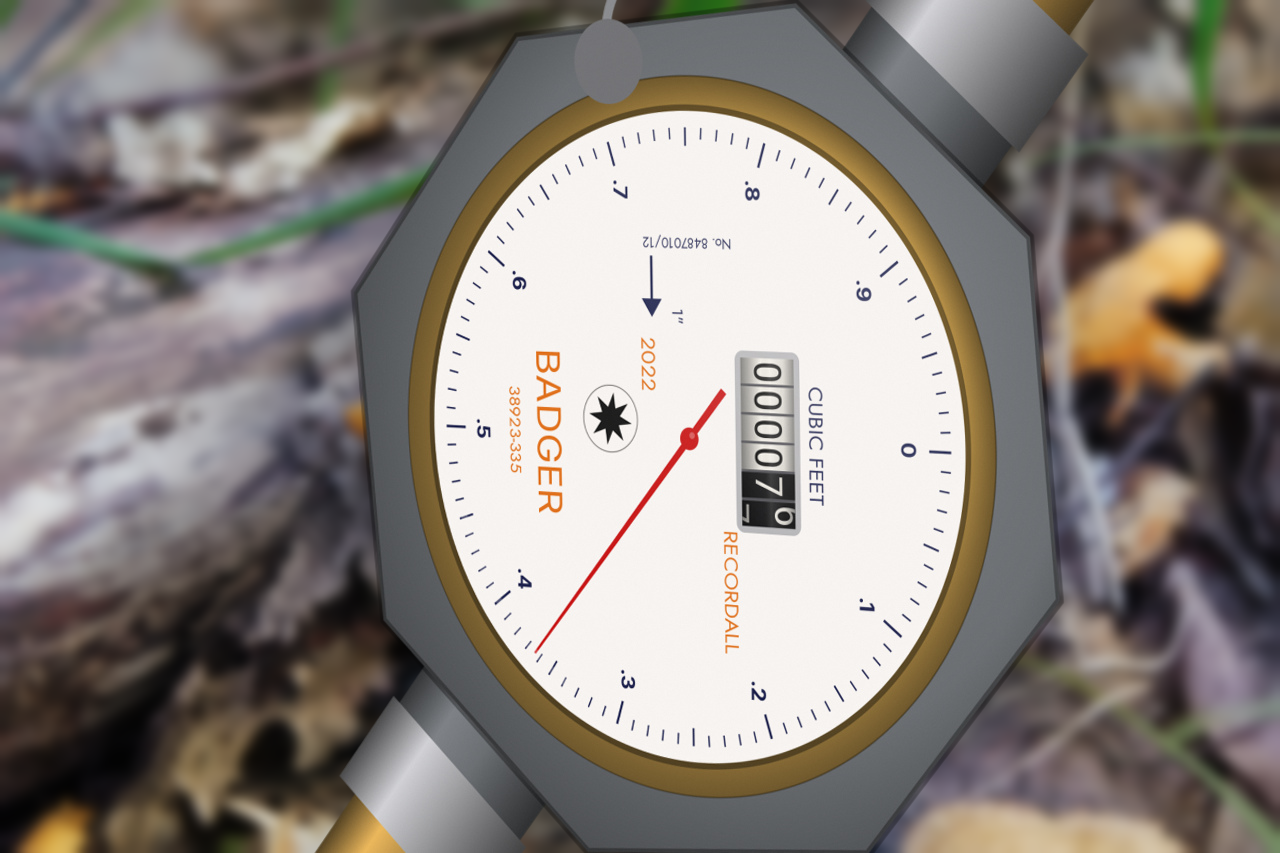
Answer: 76.36; ft³
